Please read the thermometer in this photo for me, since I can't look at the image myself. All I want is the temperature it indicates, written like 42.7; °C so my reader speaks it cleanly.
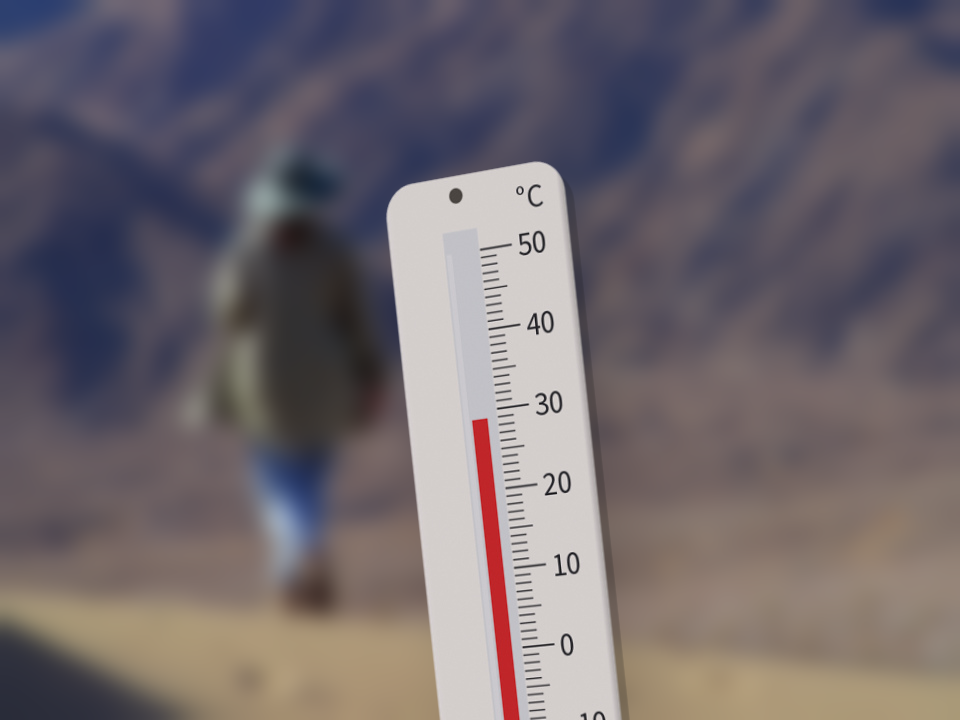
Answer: 29; °C
